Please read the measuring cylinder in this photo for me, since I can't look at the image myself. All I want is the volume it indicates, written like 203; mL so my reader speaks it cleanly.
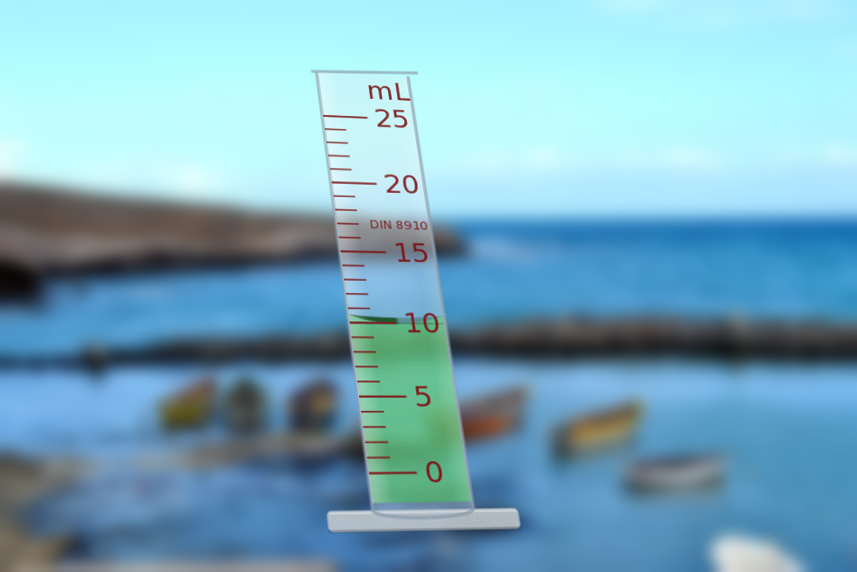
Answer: 10; mL
